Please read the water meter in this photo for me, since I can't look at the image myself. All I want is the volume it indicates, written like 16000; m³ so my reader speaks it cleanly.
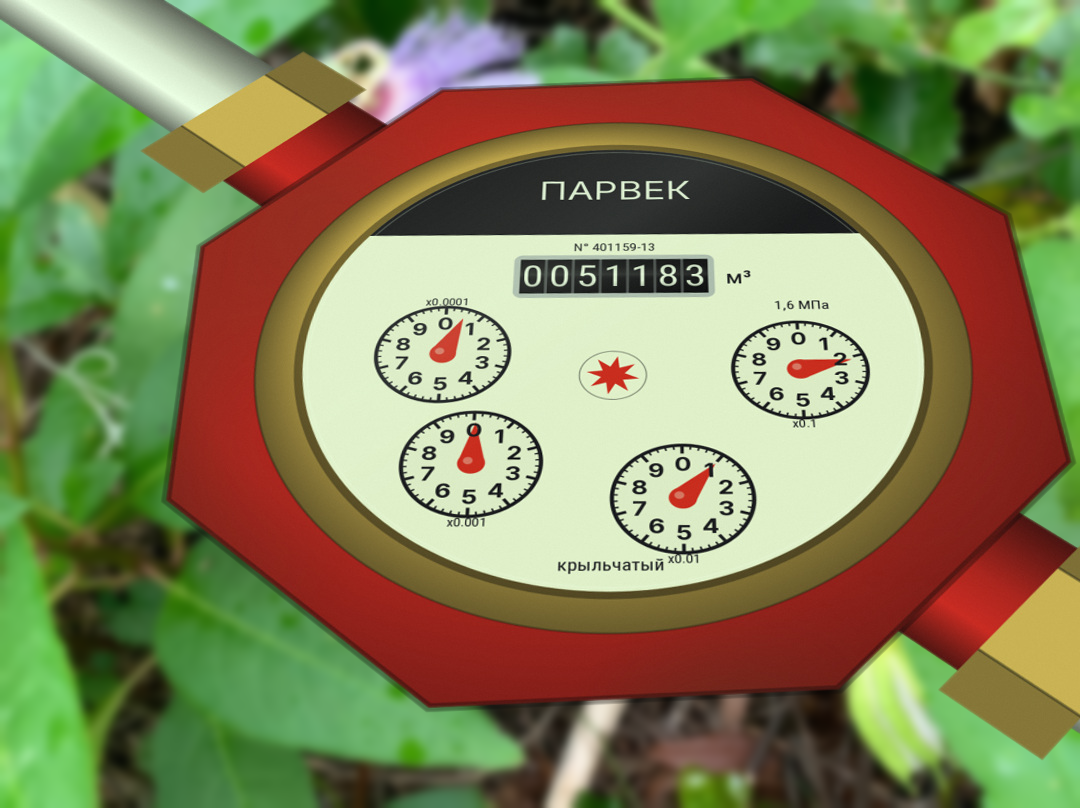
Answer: 51183.2100; m³
